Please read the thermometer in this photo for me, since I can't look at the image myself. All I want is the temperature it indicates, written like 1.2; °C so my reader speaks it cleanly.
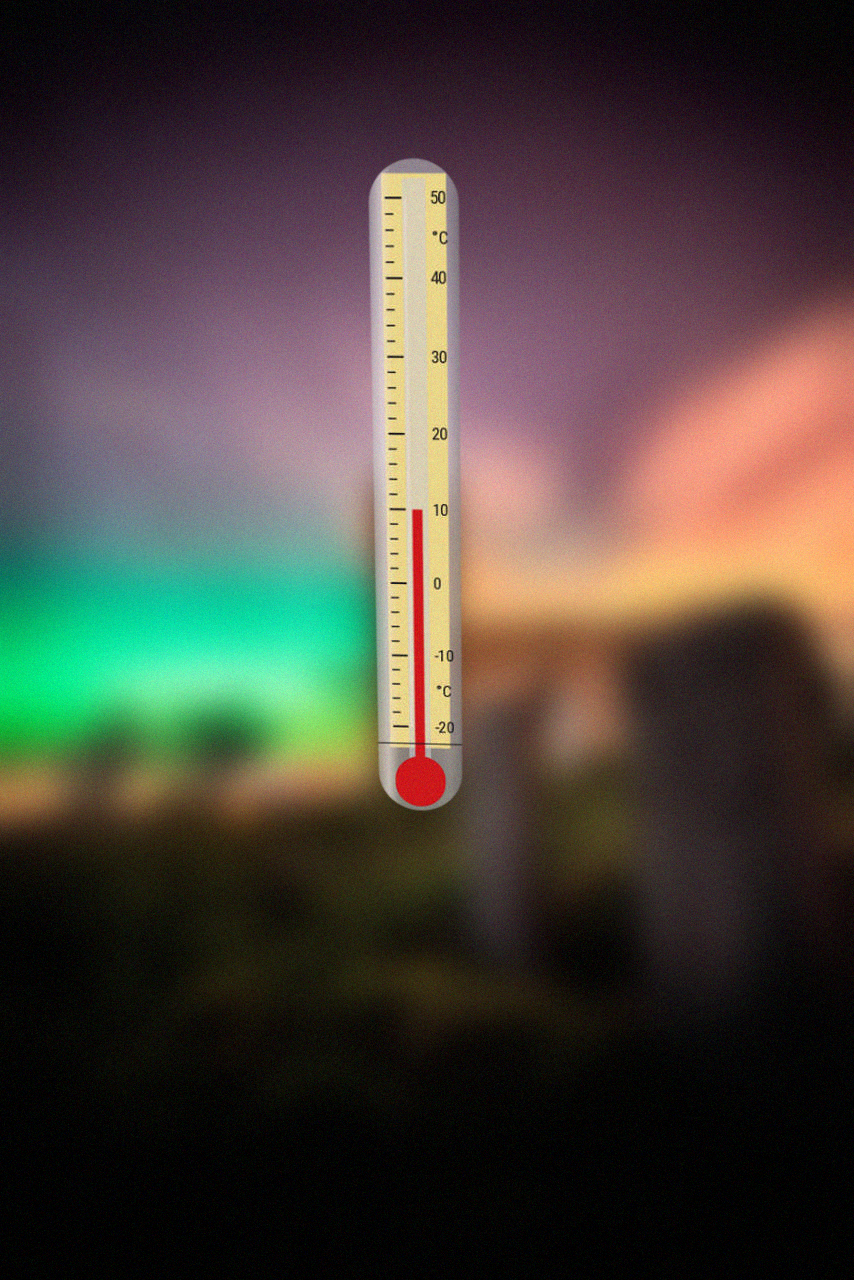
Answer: 10; °C
